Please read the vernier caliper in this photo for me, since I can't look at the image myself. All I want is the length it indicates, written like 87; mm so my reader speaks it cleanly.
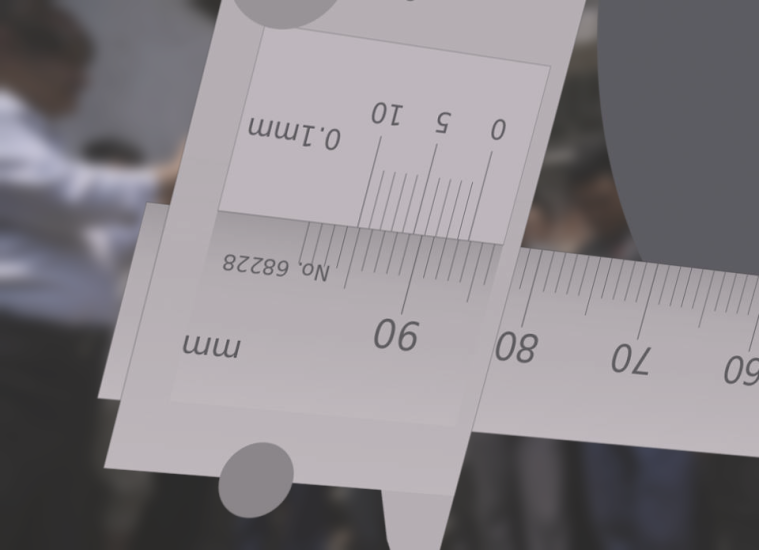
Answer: 86.2; mm
